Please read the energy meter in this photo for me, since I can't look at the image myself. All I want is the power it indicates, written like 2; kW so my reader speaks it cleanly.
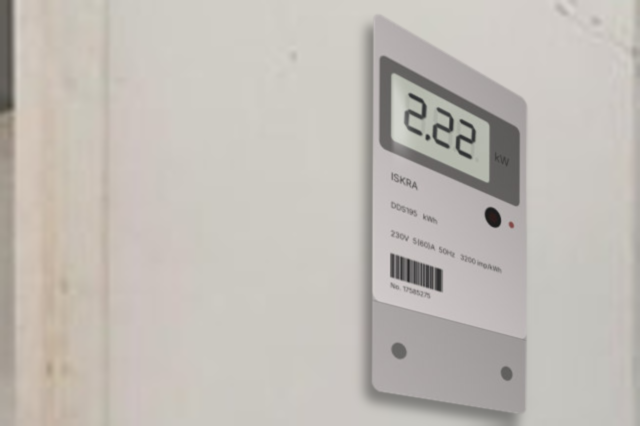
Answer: 2.22; kW
